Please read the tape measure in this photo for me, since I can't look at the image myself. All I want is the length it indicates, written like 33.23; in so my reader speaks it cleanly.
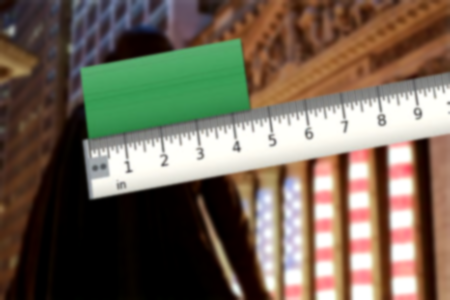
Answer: 4.5; in
